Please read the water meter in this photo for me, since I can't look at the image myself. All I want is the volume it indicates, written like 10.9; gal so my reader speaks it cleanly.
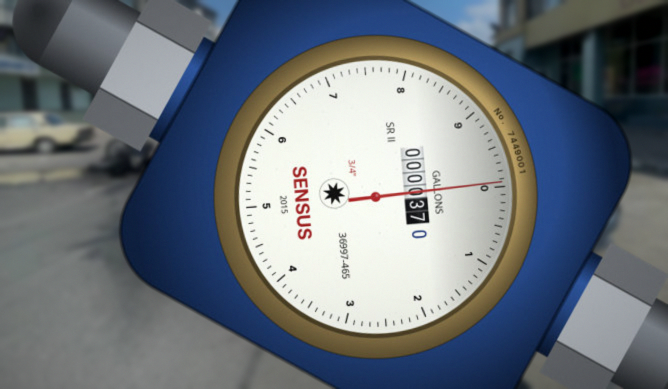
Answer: 369.9; gal
